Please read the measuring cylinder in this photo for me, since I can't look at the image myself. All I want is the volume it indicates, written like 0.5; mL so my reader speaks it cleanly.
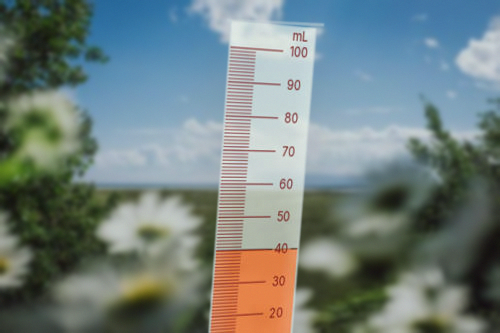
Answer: 40; mL
